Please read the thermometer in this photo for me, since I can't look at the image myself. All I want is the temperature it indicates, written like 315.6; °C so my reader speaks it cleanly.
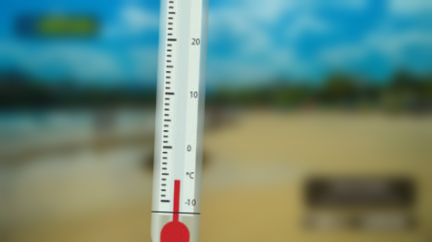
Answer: -6; °C
